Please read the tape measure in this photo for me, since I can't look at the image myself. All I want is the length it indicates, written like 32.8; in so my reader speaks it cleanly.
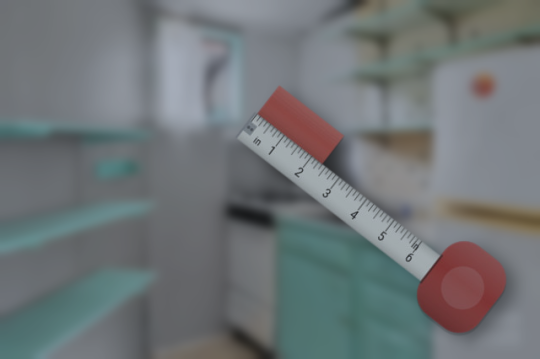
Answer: 2.375; in
